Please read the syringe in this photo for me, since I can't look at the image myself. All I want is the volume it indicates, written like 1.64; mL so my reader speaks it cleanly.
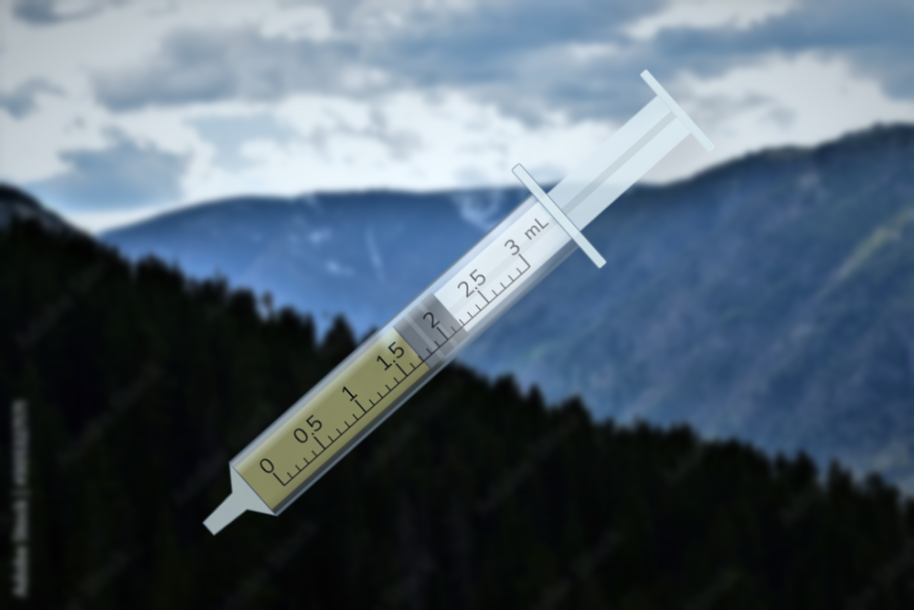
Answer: 1.7; mL
